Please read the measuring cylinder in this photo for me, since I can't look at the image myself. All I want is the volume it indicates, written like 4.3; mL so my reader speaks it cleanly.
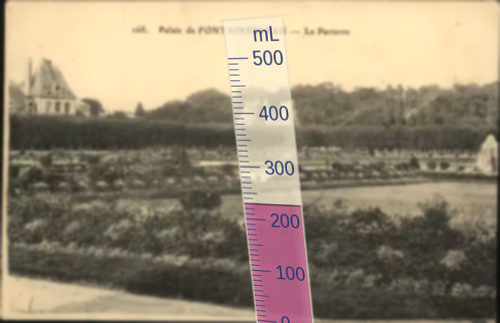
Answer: 230; mL
